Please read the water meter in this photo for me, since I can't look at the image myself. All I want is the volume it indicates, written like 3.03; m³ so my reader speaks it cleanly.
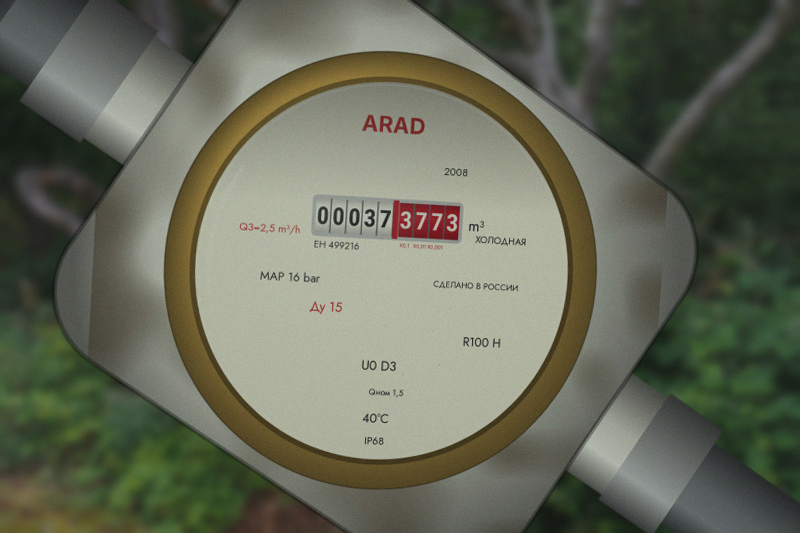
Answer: 37.3773; m³
